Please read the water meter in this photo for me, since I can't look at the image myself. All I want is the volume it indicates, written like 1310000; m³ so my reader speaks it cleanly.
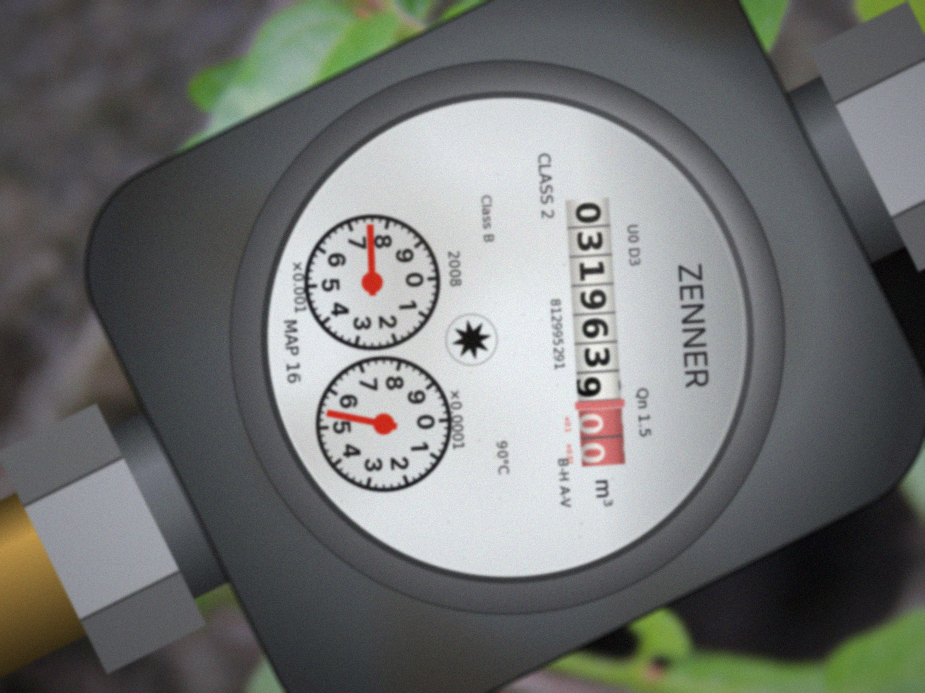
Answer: 319638.9975; m³
